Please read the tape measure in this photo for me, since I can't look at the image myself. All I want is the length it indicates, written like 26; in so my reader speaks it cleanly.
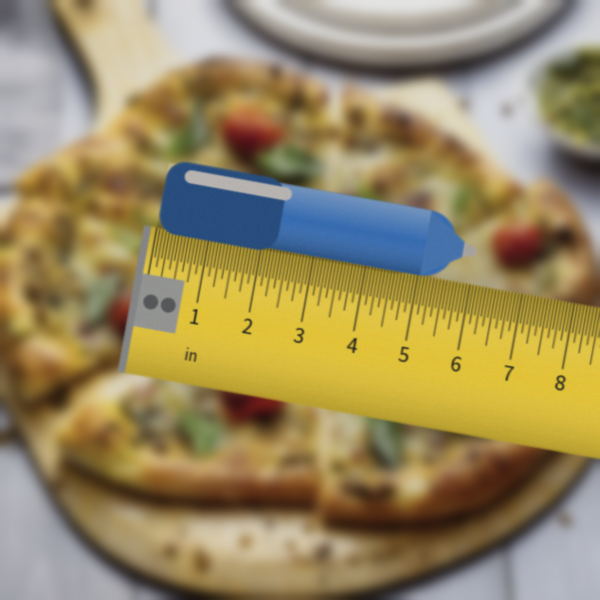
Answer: 6; in
